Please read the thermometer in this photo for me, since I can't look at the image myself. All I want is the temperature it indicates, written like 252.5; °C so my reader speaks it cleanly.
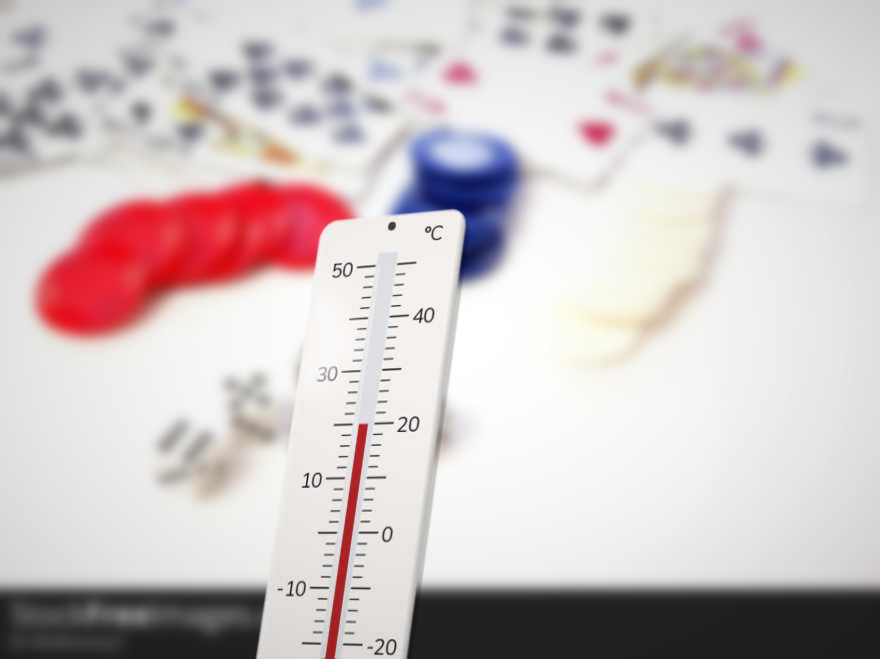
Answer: 20; °C
